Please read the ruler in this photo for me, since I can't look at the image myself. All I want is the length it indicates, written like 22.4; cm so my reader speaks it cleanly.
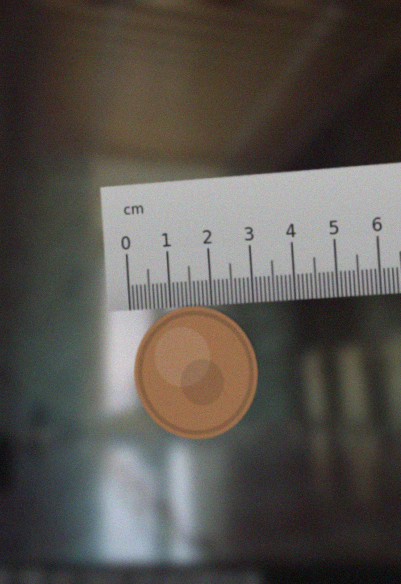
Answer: 3; cm
